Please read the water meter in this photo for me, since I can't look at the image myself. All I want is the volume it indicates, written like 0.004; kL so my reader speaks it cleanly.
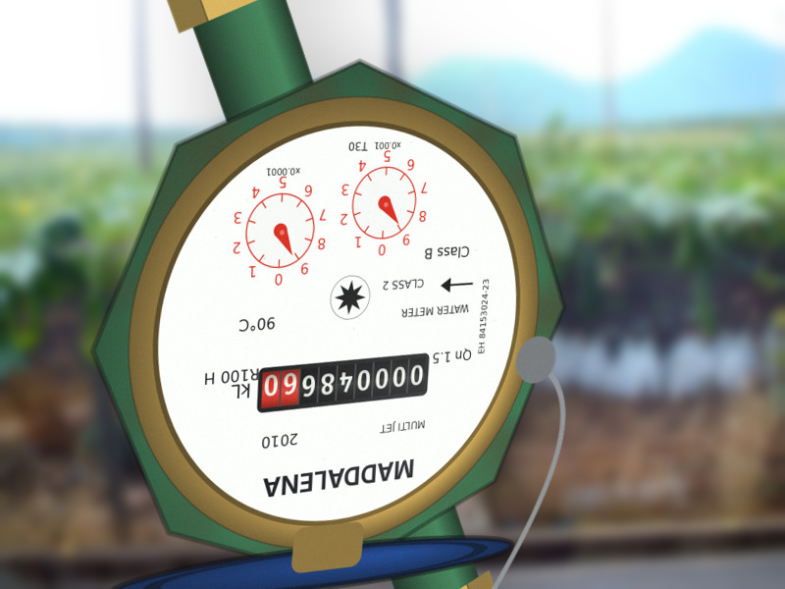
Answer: 486.5989; kL
